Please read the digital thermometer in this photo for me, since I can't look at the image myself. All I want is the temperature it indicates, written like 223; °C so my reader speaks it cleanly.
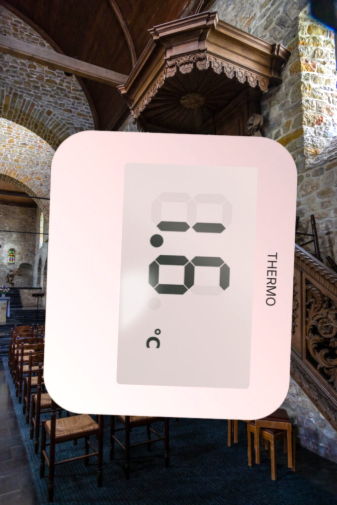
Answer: 1.6; °C
